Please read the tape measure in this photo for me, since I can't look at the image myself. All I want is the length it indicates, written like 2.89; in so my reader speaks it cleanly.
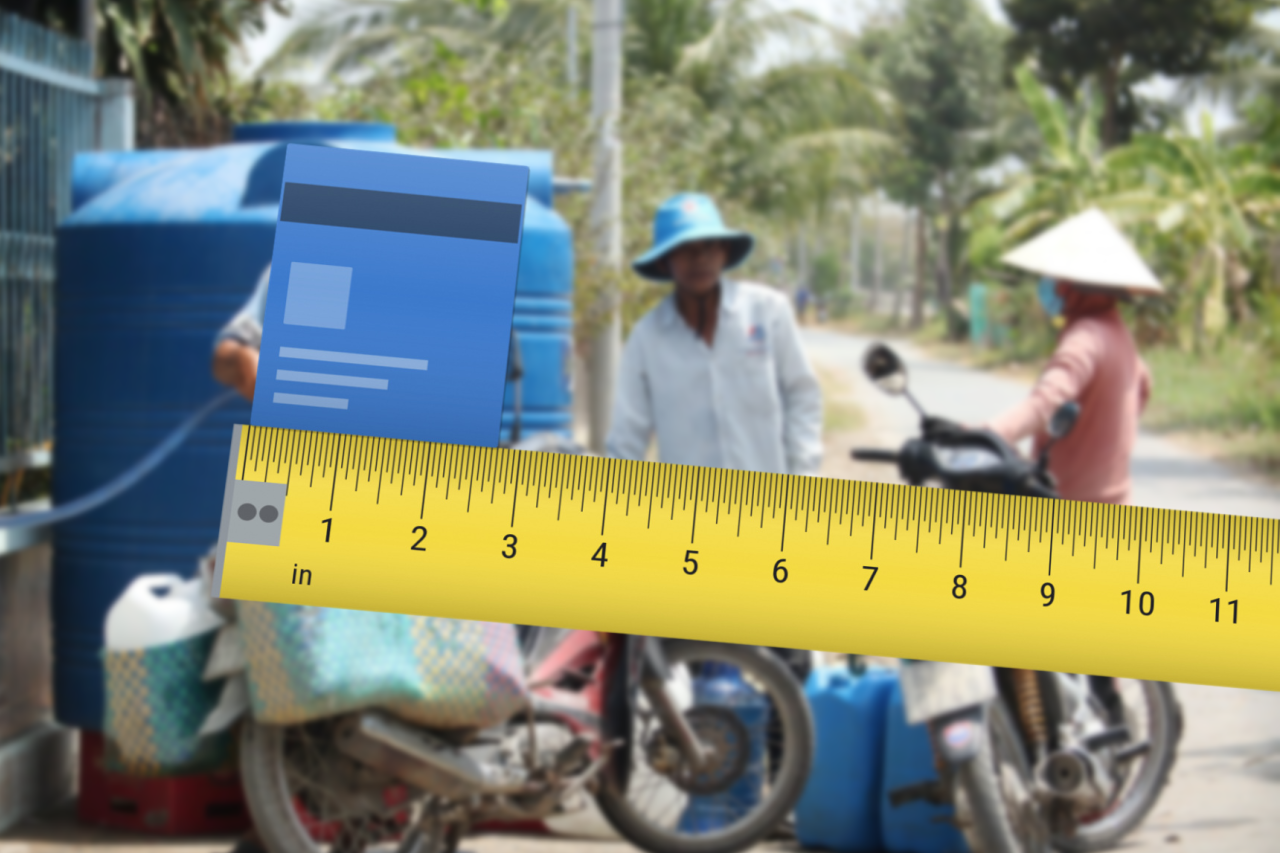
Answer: 2.75; in
